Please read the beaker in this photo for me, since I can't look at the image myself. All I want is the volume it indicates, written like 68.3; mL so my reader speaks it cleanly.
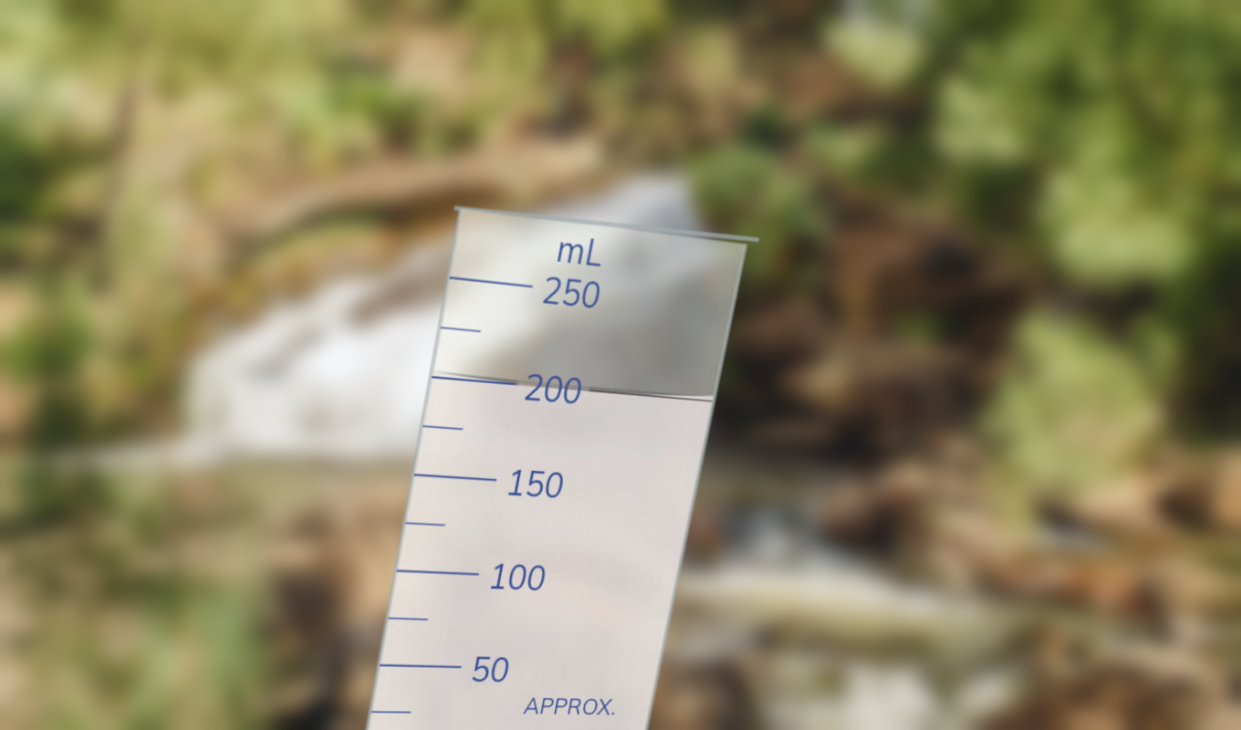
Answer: 200; mL
